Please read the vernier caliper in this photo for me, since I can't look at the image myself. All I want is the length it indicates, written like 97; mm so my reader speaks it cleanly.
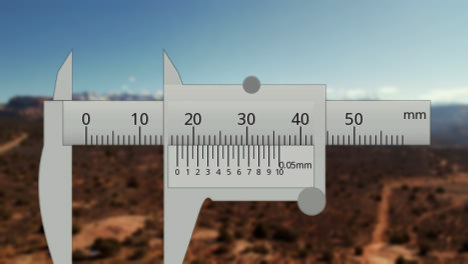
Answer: 17.0; mm
